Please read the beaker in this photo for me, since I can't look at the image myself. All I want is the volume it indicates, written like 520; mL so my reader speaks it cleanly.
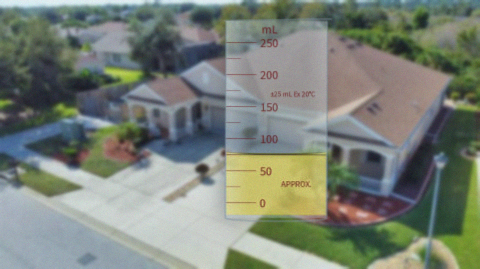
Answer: 75; mL
